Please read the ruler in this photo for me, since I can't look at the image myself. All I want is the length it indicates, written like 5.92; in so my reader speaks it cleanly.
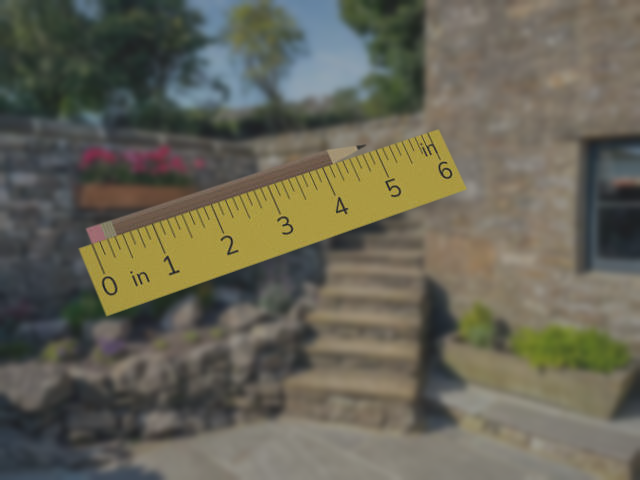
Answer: 4.875; in
